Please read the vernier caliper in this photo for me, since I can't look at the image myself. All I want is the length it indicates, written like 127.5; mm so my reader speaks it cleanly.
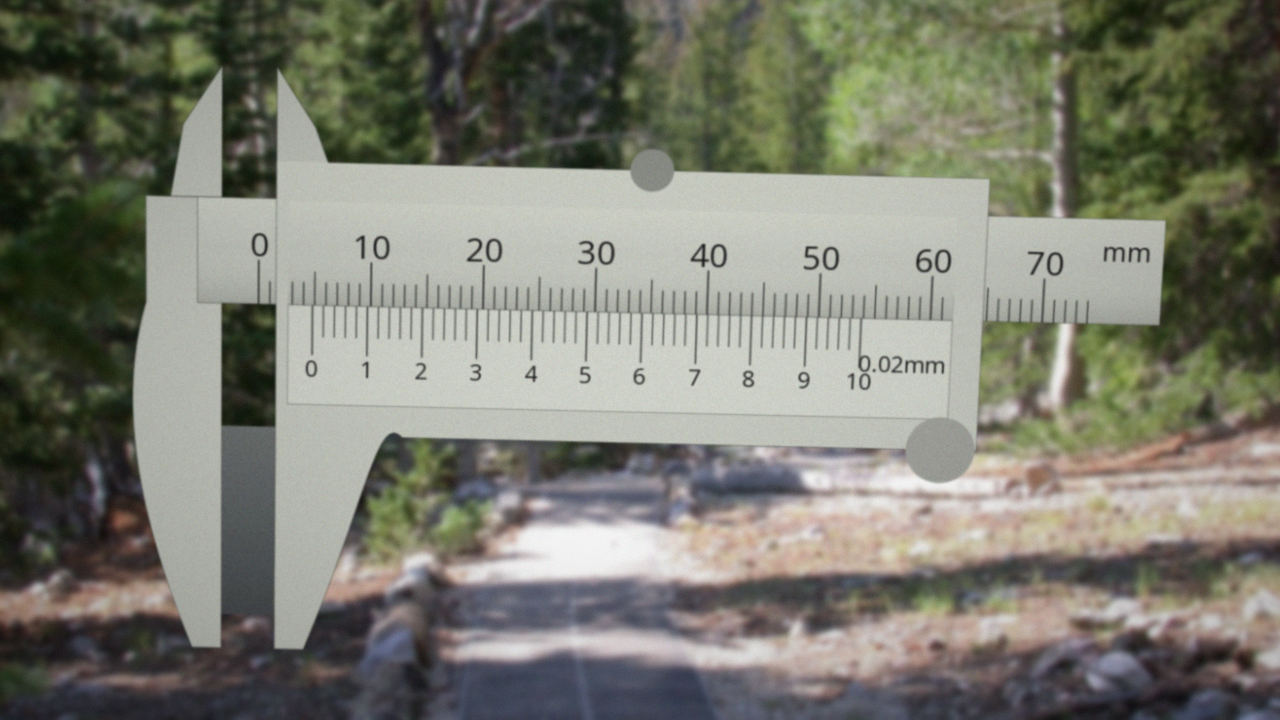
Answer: 4.8; mm
